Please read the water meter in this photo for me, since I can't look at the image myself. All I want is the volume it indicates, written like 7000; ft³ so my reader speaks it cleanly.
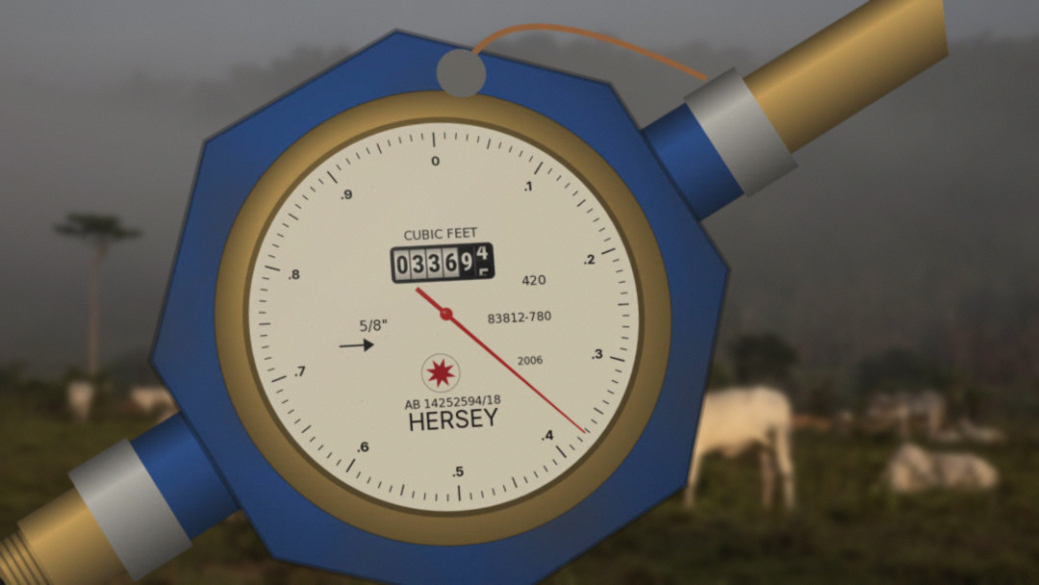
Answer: 33694.37; ft³
